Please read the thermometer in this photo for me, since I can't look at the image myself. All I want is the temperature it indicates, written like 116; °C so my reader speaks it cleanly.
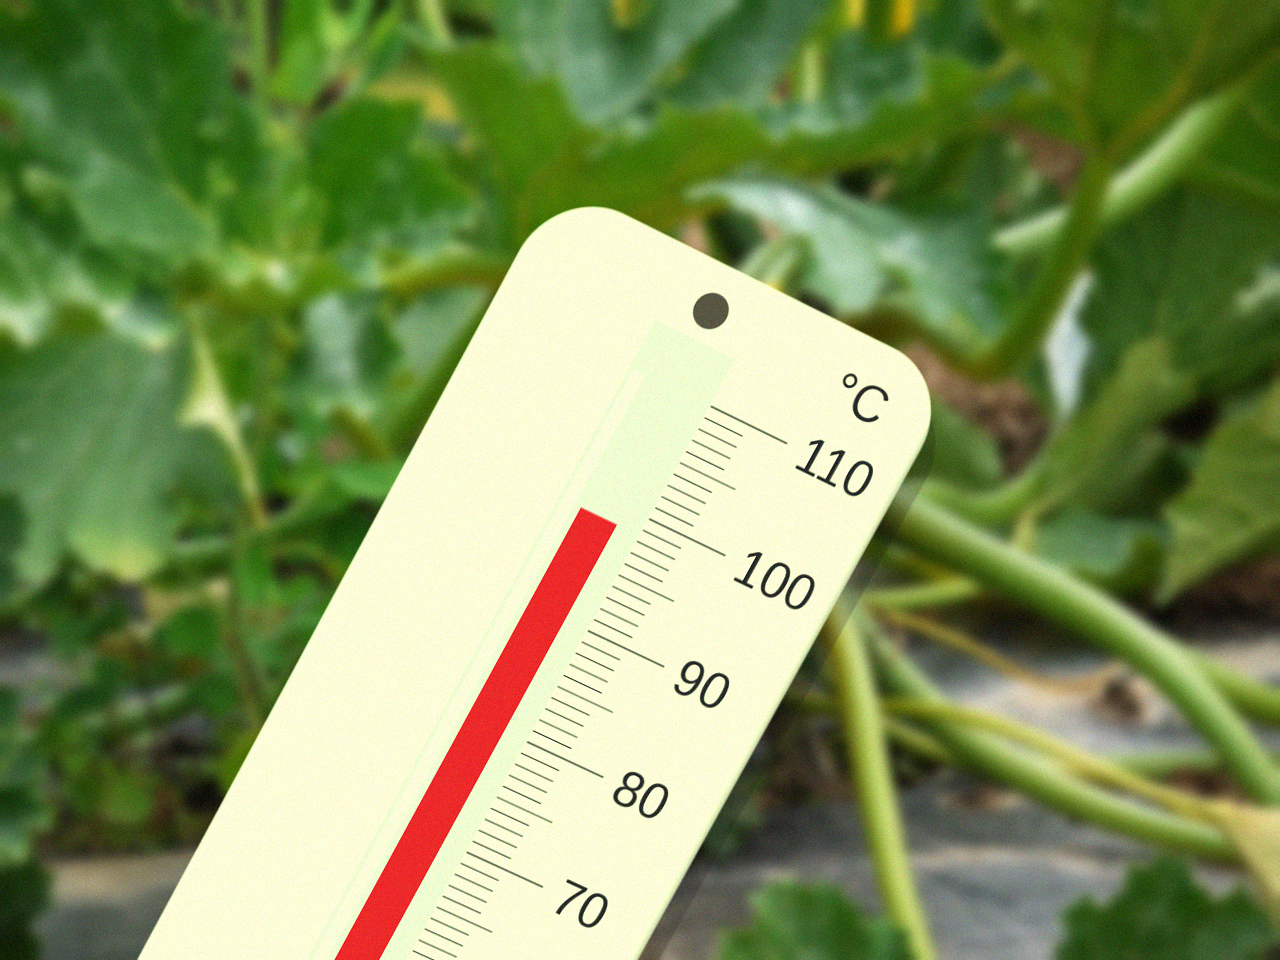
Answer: 98.5; °C
